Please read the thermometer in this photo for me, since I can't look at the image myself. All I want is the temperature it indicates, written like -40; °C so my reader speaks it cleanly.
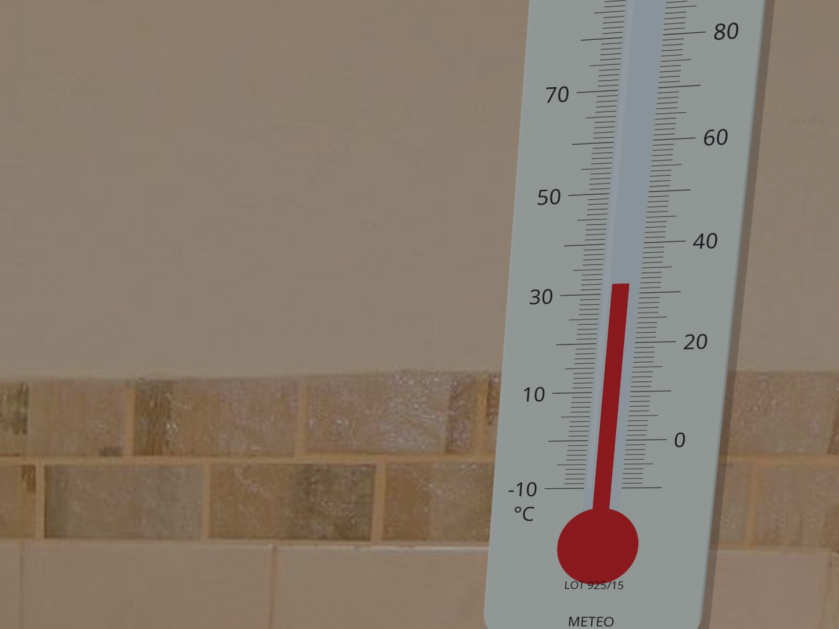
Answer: 32; °C
